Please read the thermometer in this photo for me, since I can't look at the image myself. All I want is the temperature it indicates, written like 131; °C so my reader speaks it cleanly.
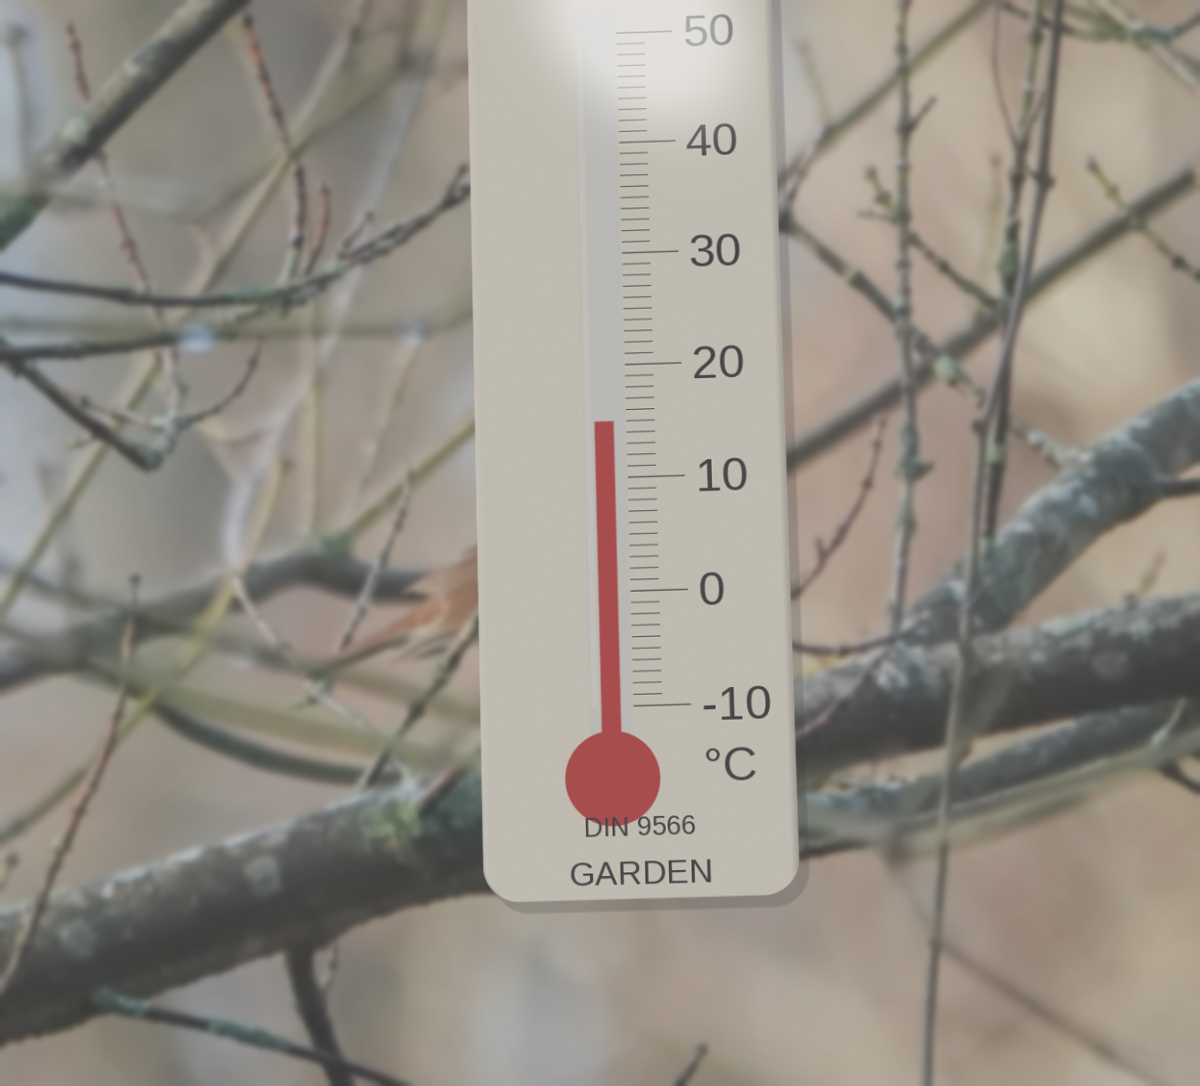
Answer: 15; °C
